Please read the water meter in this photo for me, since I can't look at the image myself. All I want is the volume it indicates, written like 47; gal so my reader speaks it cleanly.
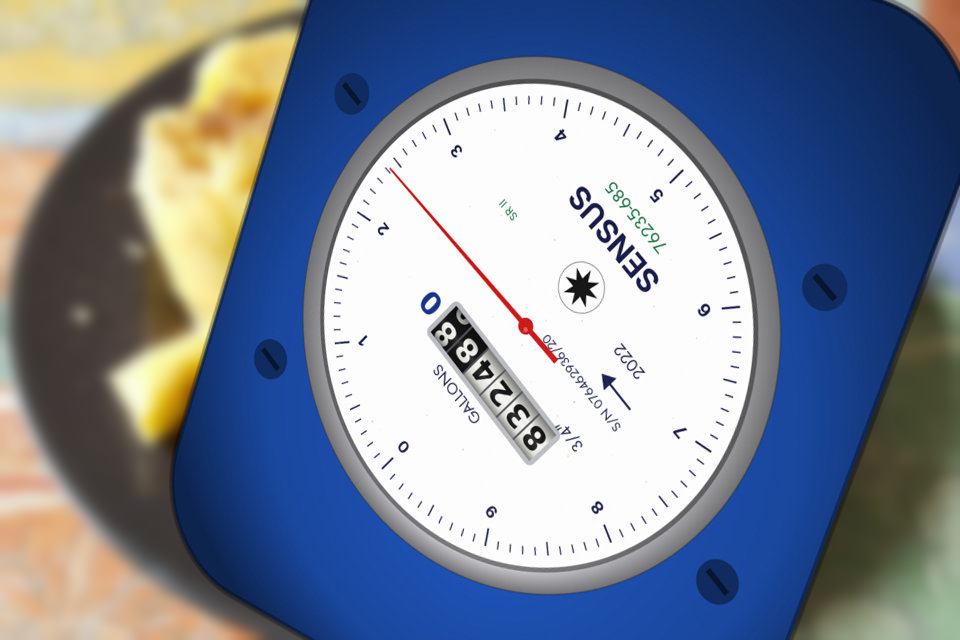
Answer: 8324882.4; gal
